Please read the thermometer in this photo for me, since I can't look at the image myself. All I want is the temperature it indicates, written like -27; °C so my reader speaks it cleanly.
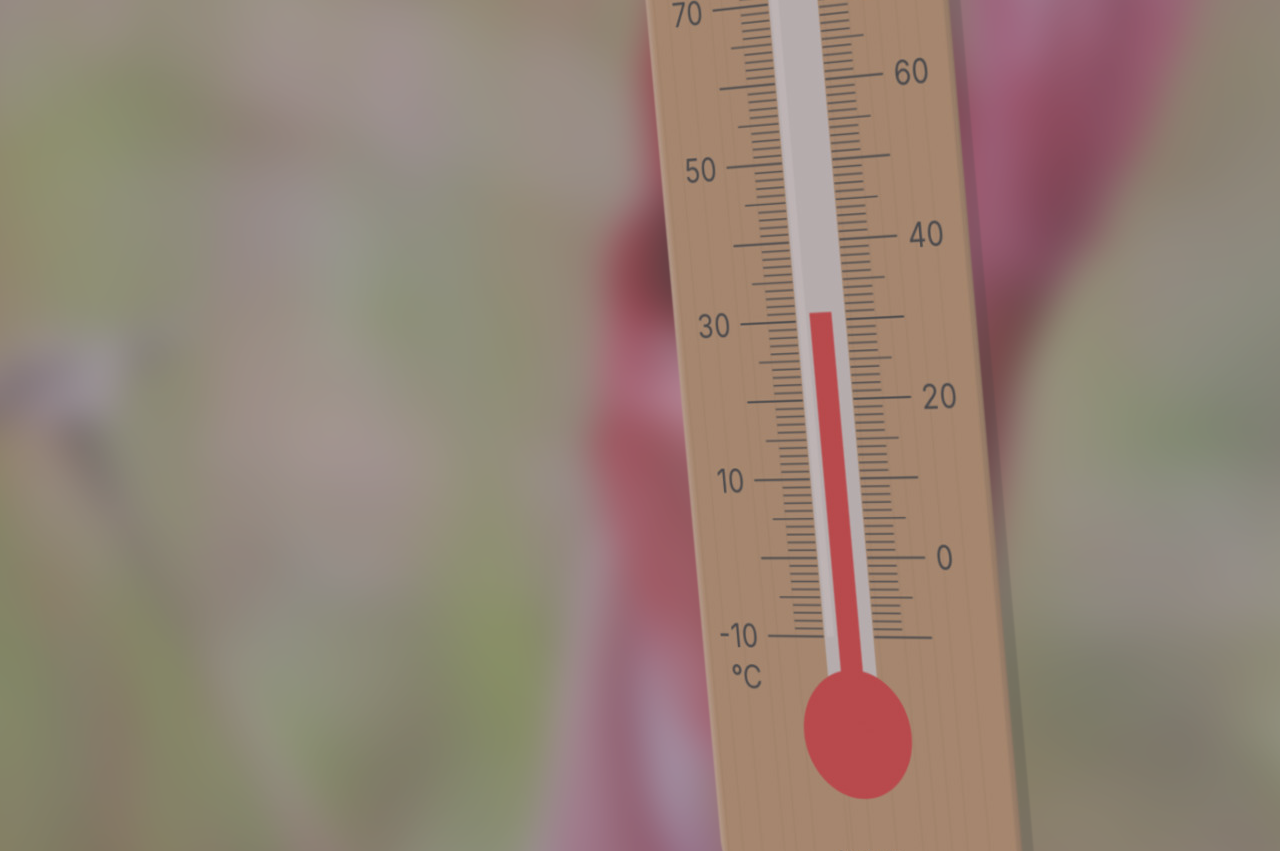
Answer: 31; °C
